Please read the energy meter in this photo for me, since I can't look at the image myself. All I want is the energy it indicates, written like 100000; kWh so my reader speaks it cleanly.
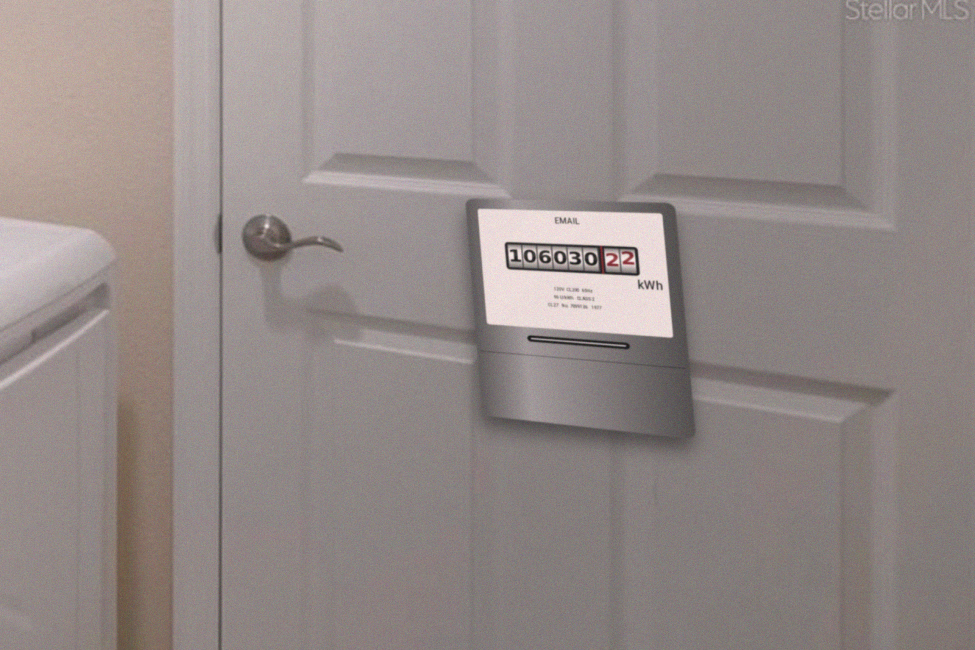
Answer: 106030.22; kWh
